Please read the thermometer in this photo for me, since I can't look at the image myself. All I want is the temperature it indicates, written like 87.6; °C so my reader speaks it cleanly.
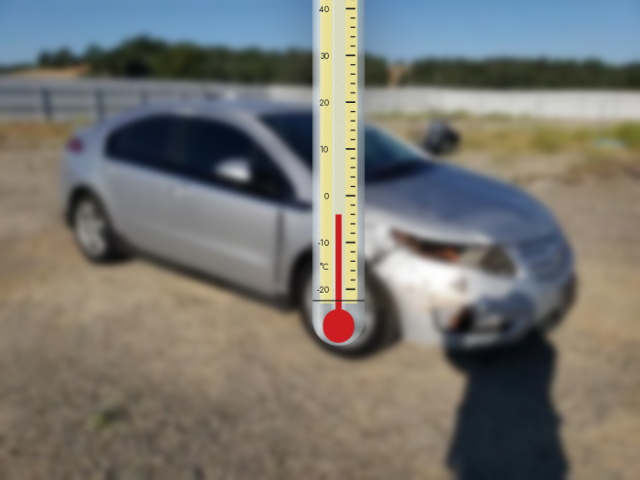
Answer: -4; °C
